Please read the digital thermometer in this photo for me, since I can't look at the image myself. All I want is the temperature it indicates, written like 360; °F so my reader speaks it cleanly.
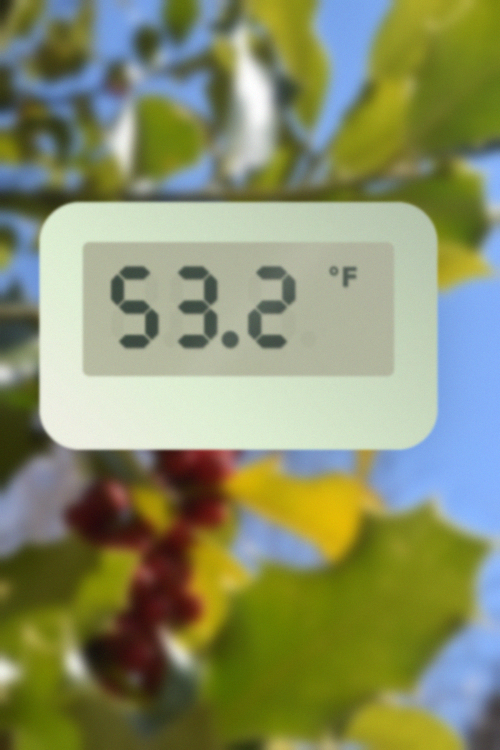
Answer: 53.2; °F
